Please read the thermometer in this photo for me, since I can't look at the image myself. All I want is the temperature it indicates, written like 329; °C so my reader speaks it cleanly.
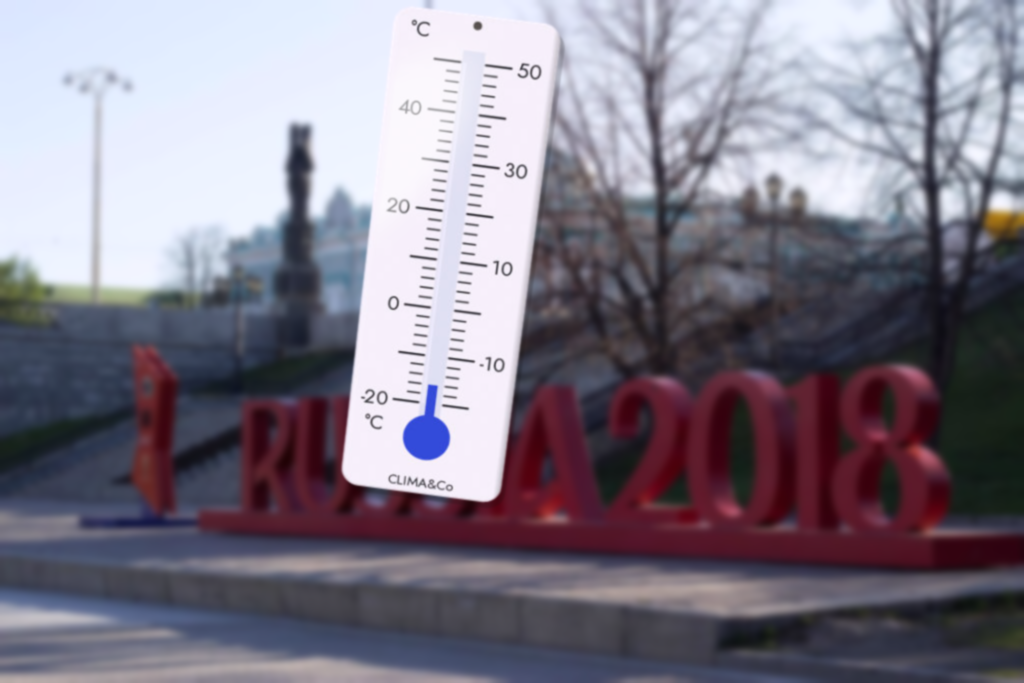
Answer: -16; °C
